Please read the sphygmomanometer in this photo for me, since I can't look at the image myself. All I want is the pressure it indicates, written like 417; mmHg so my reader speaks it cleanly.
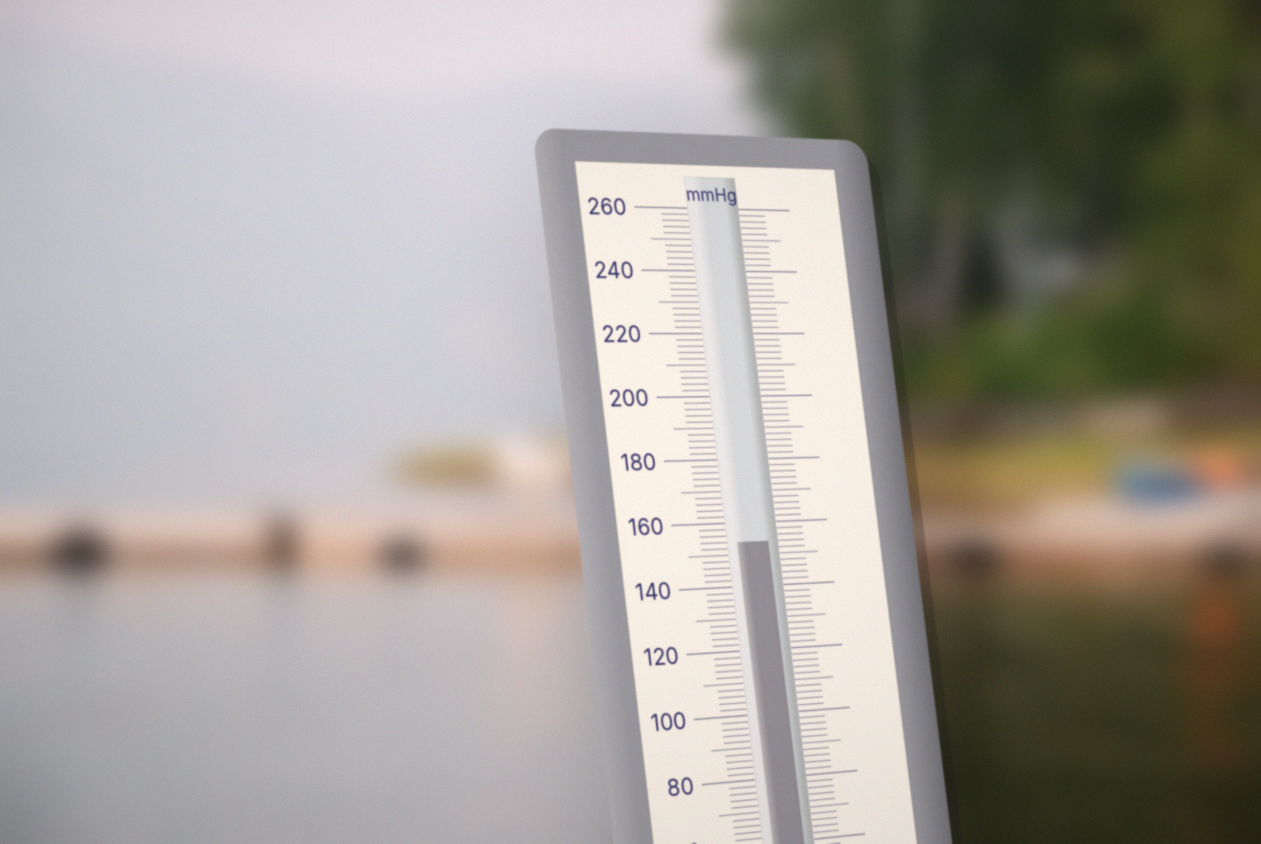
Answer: 154; mmHg
